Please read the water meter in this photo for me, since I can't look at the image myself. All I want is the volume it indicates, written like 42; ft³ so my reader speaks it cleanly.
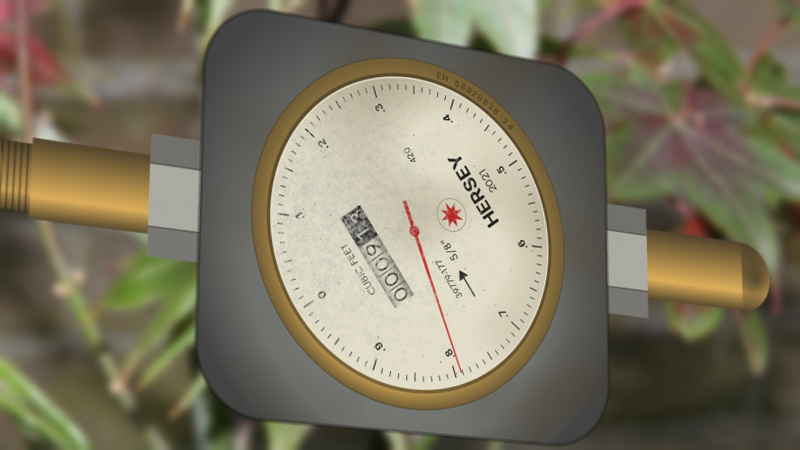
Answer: 912.79; ft³
